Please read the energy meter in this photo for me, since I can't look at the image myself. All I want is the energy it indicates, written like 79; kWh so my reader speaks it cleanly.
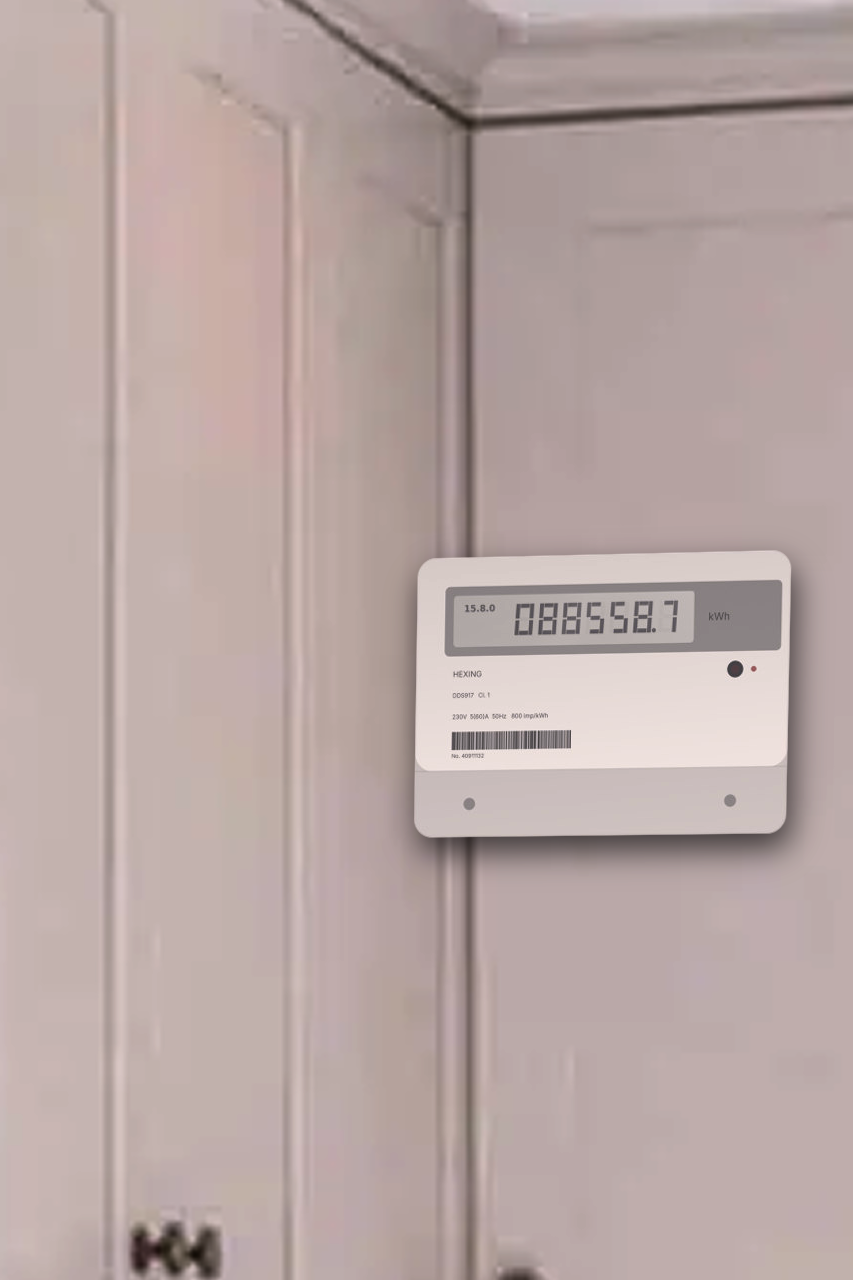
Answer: 88558.7; kWh
